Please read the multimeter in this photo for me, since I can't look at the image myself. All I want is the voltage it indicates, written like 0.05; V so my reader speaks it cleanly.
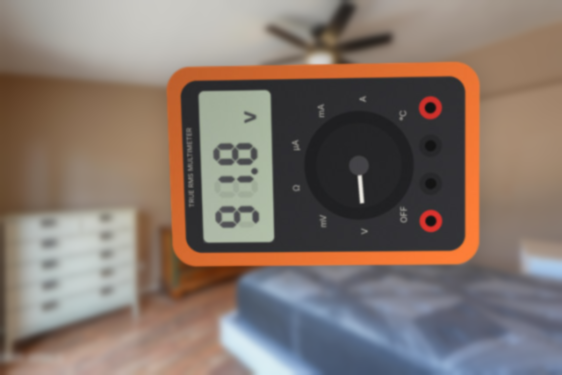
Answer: 91.8; V
